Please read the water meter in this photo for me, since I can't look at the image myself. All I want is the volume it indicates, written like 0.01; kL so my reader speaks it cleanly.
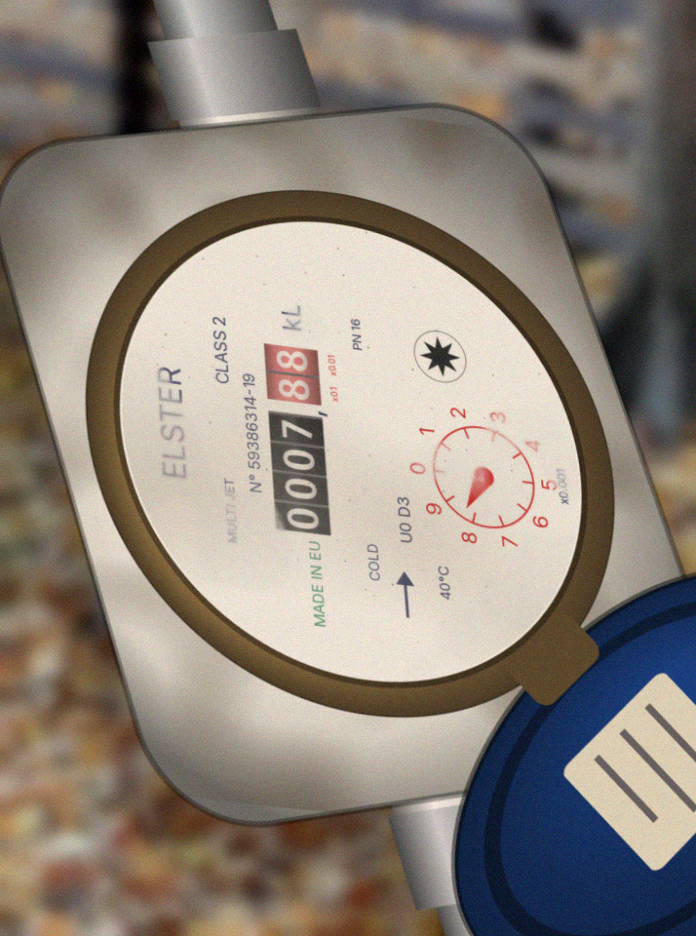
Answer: 7.888; kL
